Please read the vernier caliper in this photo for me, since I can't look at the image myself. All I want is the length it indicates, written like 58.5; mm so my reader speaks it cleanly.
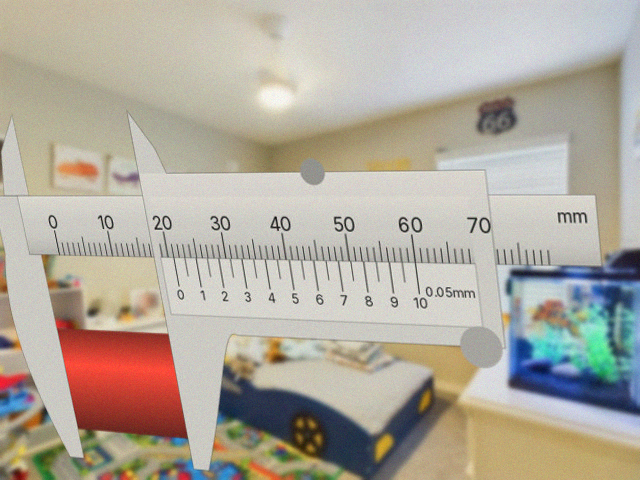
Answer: 21.0; mm
